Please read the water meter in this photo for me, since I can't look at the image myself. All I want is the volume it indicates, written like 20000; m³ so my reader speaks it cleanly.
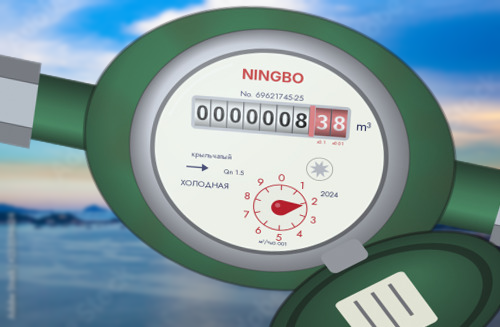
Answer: 8.382; m³
